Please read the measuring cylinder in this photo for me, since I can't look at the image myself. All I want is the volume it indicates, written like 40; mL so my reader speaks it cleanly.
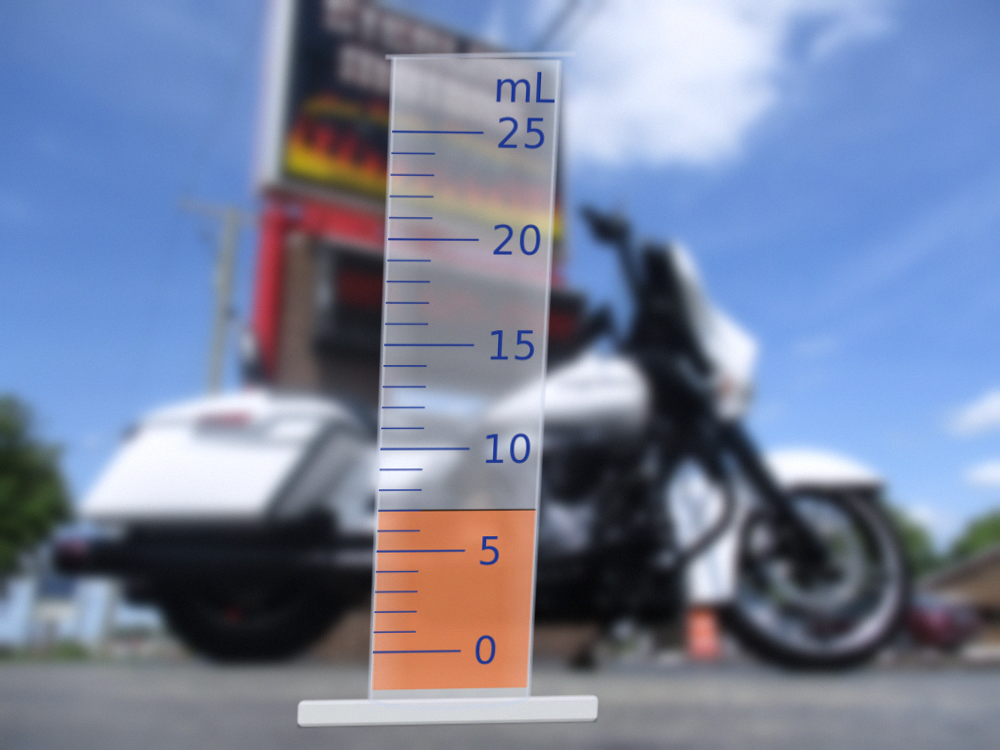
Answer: 7; mL
